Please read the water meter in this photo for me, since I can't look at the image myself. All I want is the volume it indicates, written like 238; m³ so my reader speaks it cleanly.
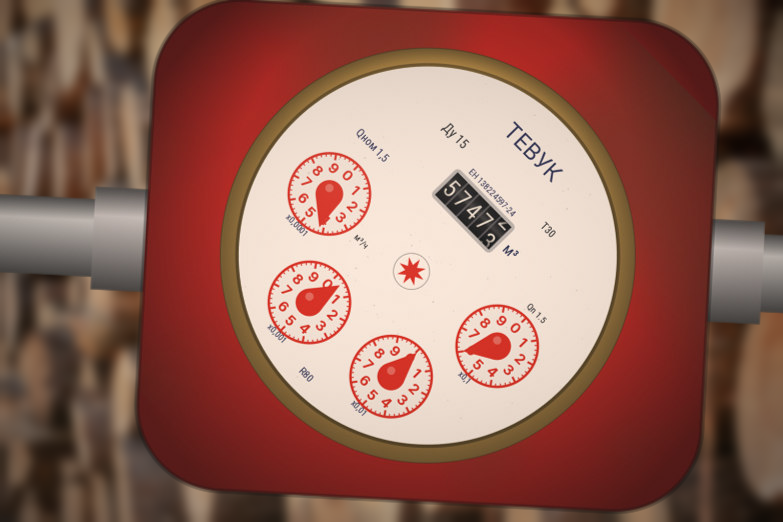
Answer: 57472.6004; m³
